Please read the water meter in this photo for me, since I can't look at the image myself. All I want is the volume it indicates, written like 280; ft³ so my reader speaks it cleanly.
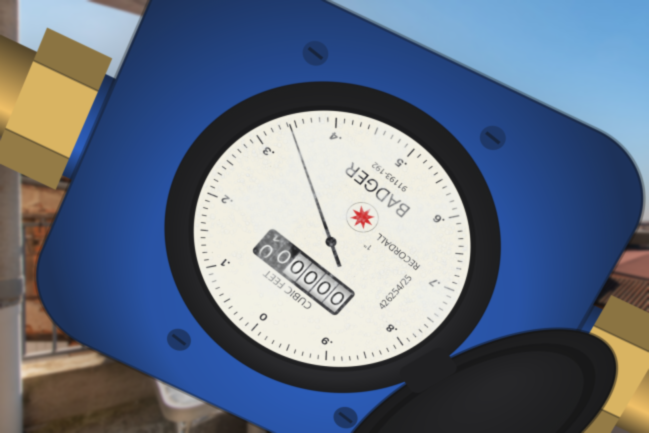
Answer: 0.34; ft³
